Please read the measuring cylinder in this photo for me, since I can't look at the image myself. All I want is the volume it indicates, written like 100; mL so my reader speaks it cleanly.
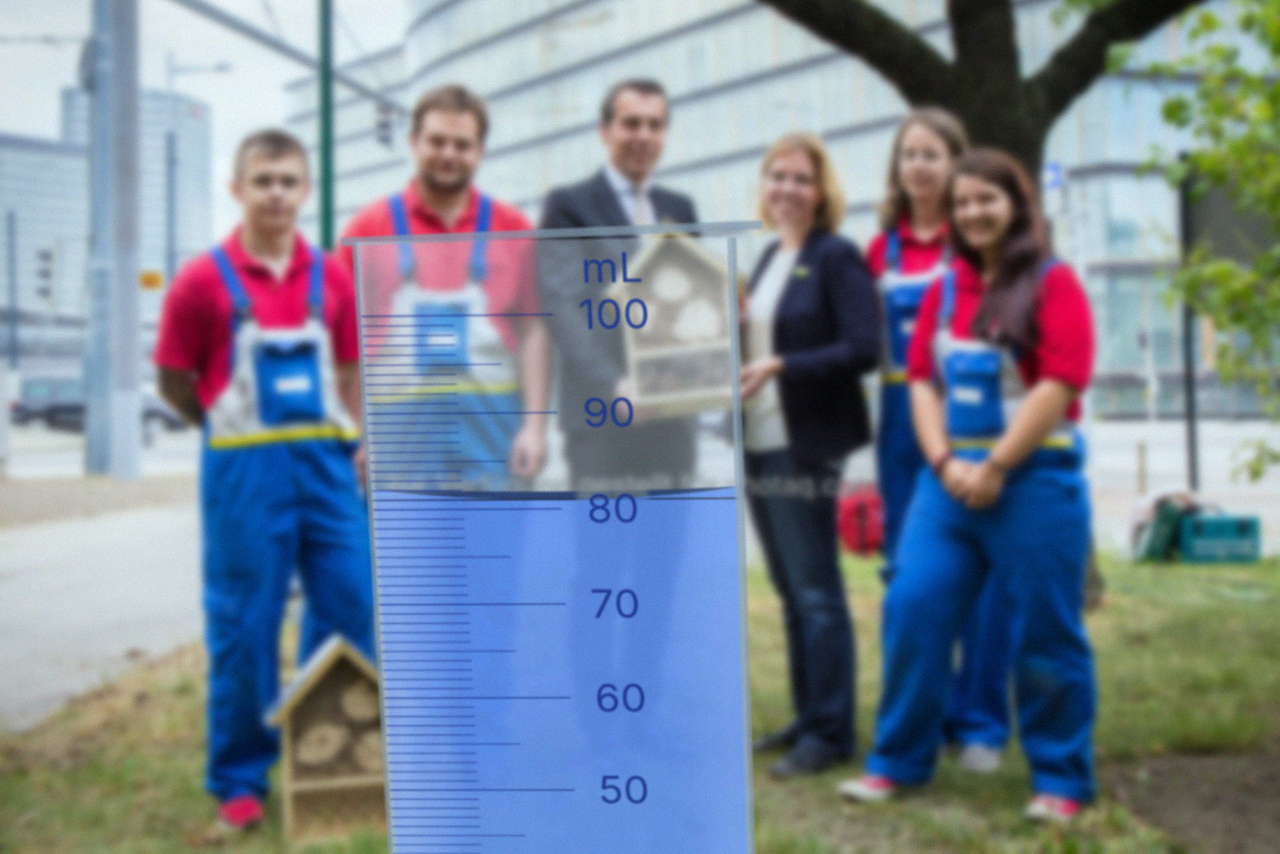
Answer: 81; mL
